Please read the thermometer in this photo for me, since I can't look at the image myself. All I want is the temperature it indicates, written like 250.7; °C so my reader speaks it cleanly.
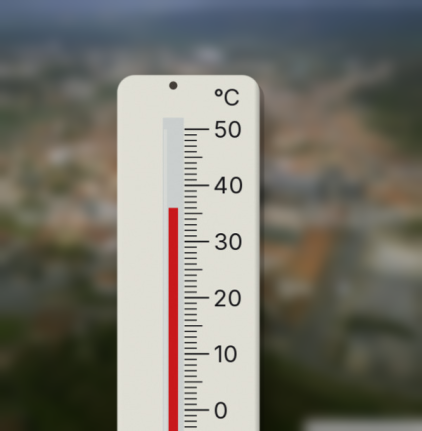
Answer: 36; °C
